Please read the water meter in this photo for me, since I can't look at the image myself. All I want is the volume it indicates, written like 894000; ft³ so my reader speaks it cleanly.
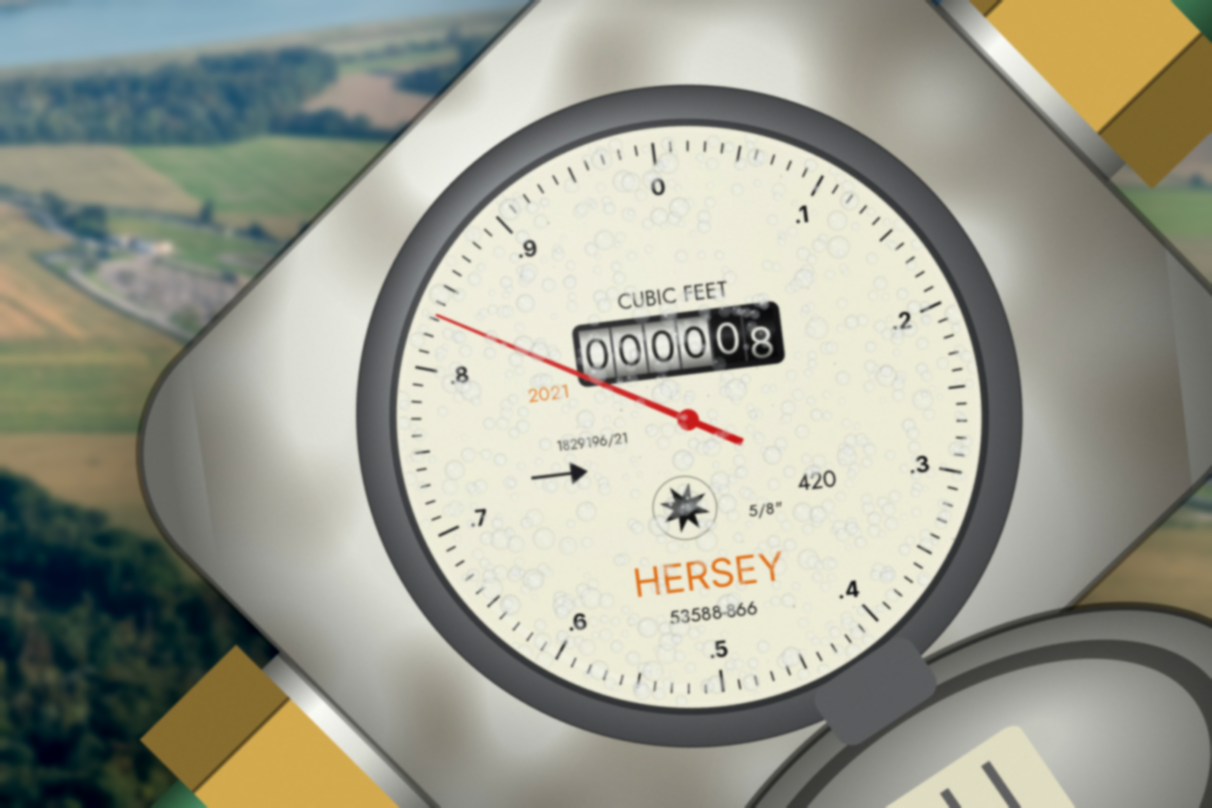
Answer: 7.83; ft³
